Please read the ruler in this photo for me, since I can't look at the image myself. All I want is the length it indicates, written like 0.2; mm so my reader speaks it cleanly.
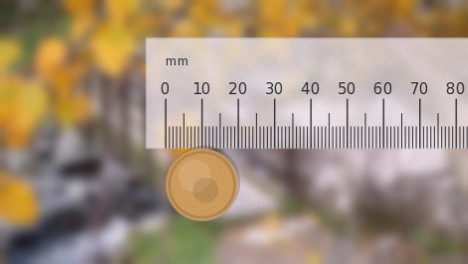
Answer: 20; mm
